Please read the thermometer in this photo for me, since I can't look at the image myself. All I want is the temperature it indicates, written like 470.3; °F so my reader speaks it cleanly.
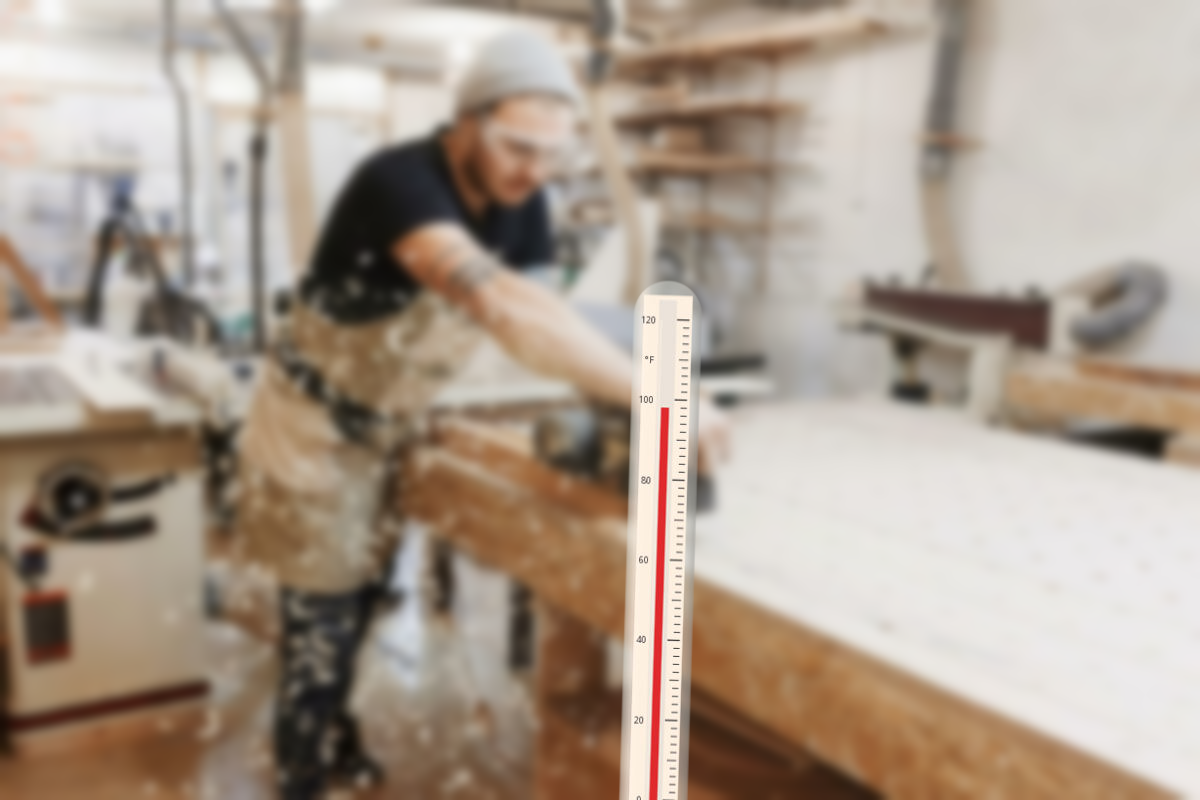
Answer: 98; °F
